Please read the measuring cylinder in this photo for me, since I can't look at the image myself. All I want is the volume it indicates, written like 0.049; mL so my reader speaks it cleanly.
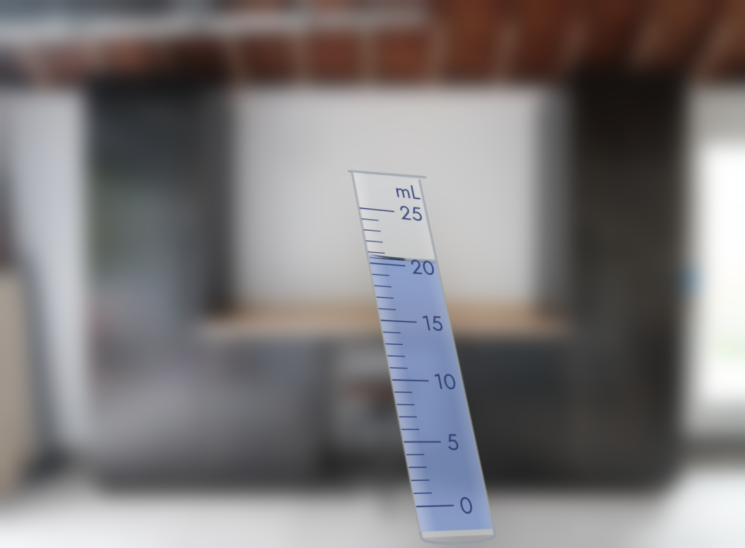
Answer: 20.5; mL
